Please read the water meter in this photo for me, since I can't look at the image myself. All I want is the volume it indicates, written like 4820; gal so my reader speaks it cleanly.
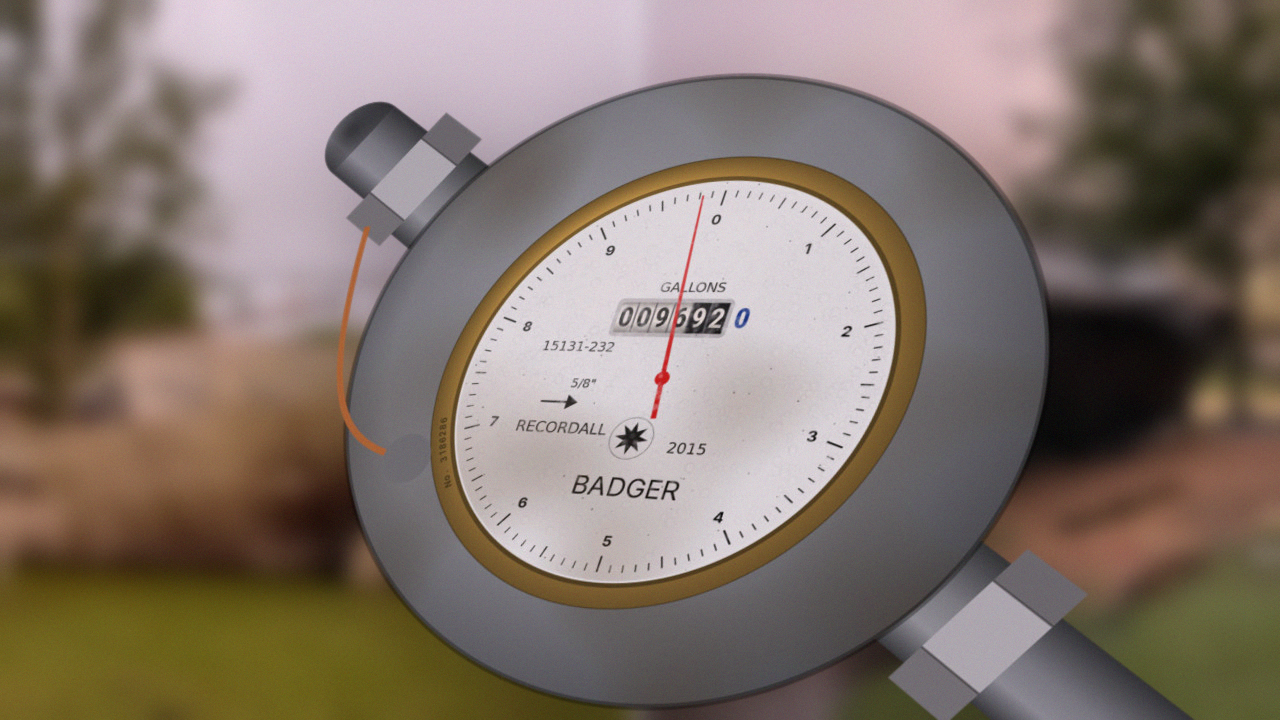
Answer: 96919.8; gal
